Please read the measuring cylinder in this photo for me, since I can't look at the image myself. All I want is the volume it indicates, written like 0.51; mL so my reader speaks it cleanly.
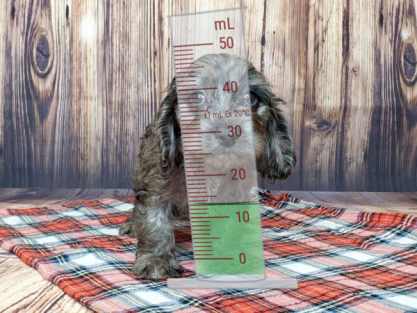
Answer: 13; mL
